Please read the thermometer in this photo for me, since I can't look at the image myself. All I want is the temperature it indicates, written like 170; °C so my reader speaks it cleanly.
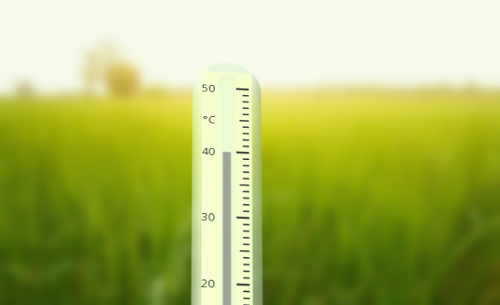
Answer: 40; °C
